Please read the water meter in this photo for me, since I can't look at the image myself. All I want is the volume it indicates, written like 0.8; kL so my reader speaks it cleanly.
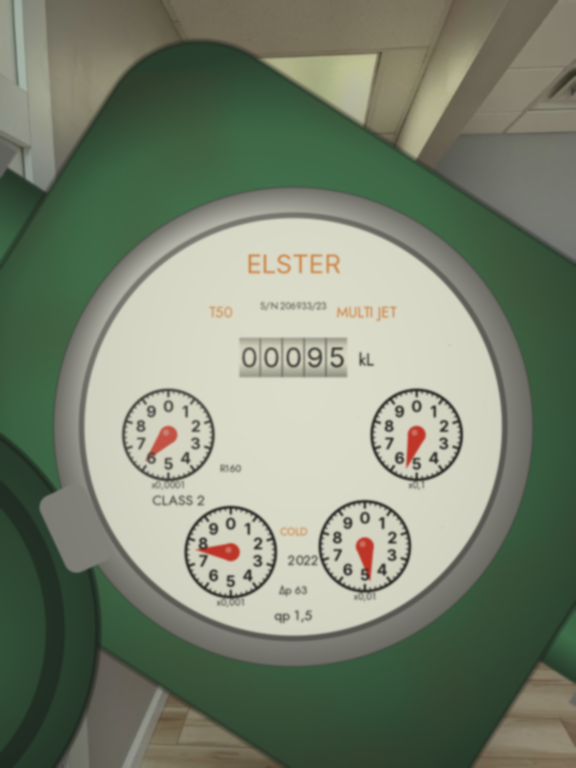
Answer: 95.5476; kL
